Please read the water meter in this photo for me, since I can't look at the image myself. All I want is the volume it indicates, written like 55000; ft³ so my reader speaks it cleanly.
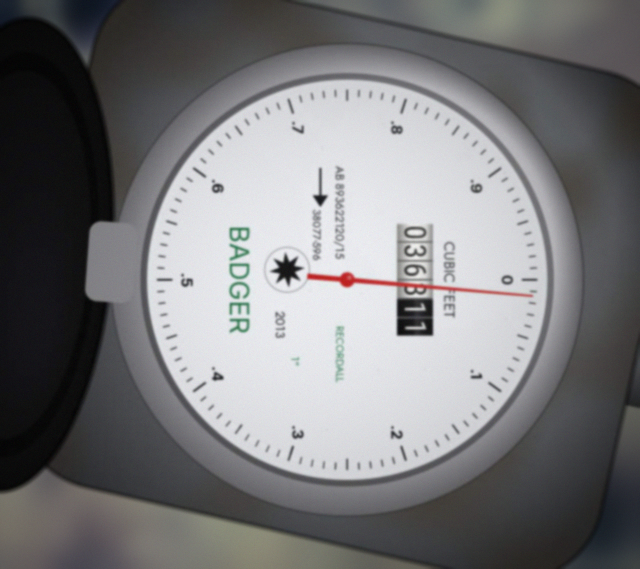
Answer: 36311.01; ft³
